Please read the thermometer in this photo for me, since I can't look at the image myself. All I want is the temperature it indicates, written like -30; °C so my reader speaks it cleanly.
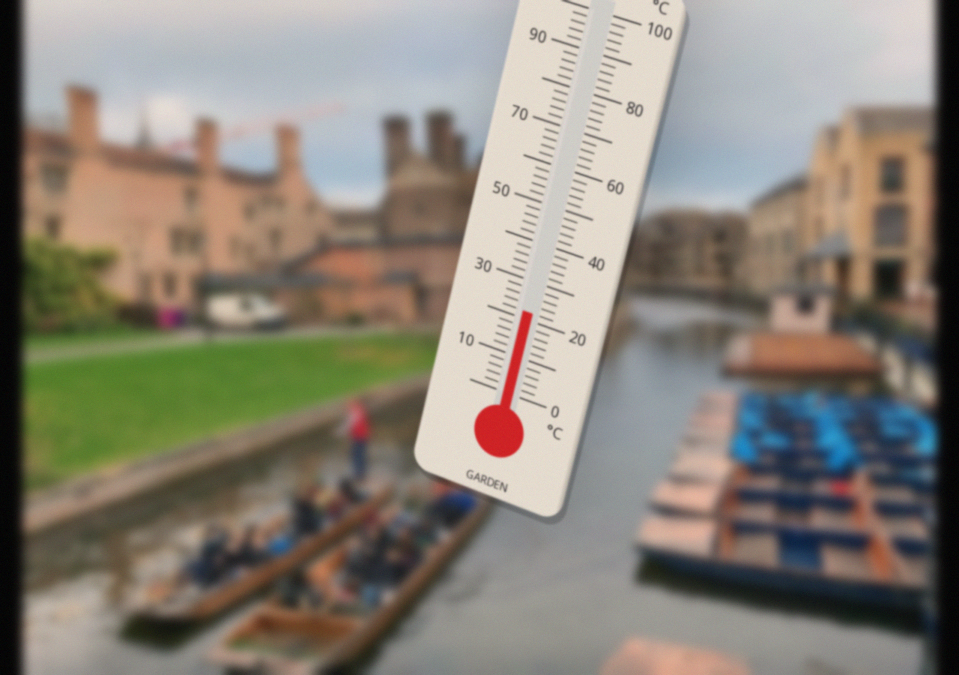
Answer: 22; °C
